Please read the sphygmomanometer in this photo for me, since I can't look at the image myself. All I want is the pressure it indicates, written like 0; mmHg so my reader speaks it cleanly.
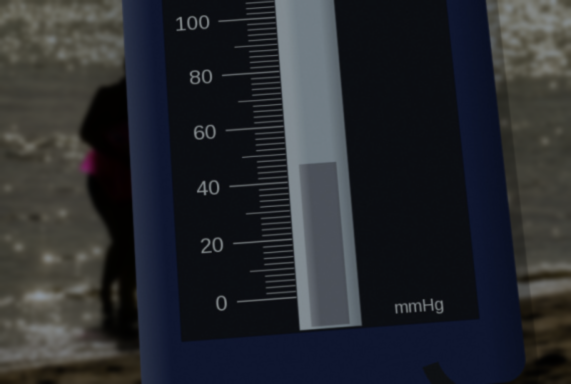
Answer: 46; mmHg
